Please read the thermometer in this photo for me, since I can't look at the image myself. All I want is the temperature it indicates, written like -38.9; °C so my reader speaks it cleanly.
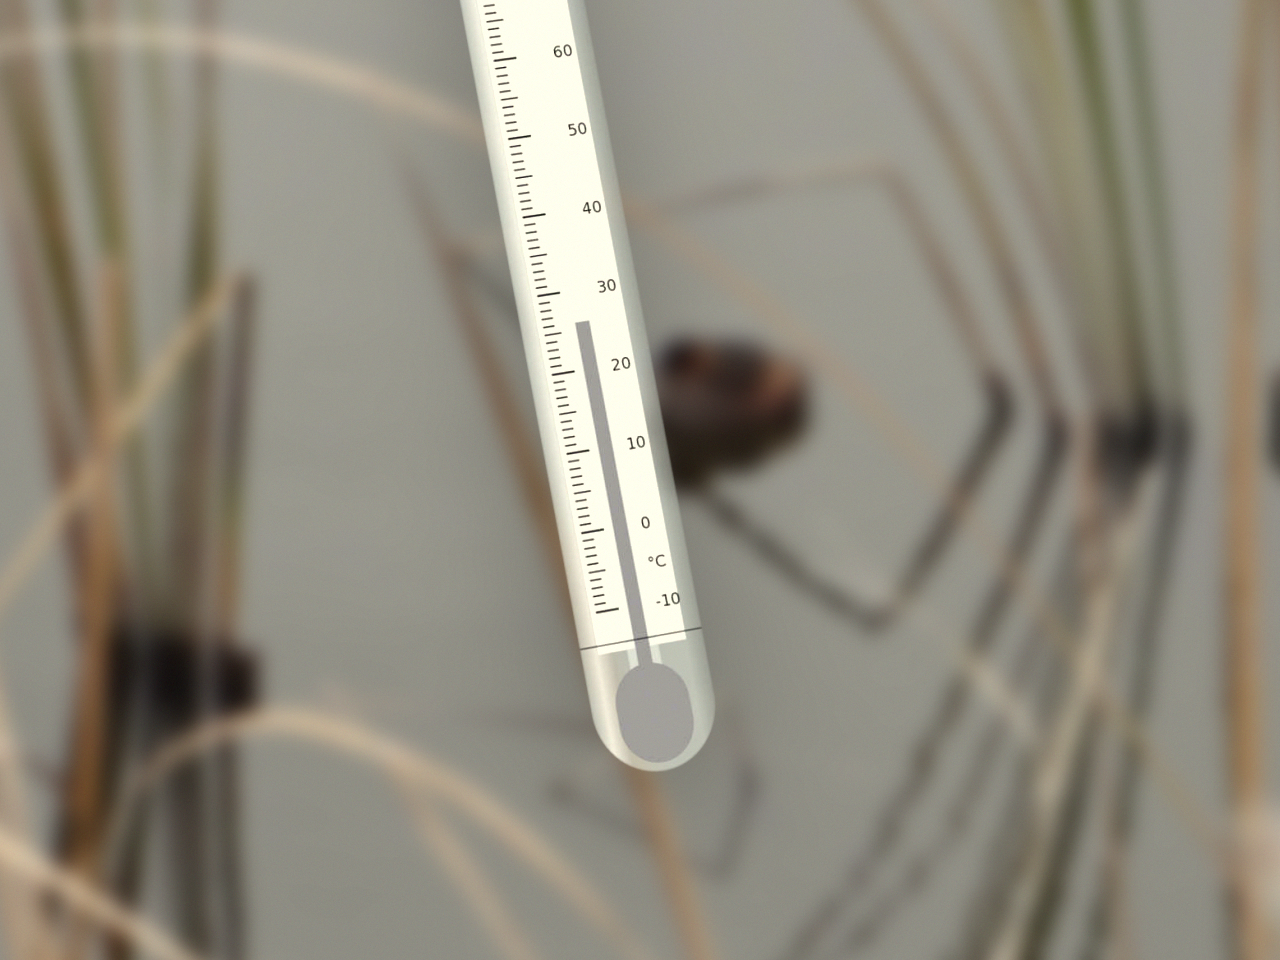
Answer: 26; °C
